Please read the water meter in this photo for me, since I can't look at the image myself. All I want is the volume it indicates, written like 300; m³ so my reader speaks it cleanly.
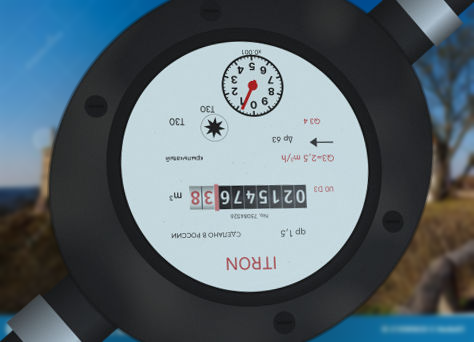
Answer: 215476.380; m³
